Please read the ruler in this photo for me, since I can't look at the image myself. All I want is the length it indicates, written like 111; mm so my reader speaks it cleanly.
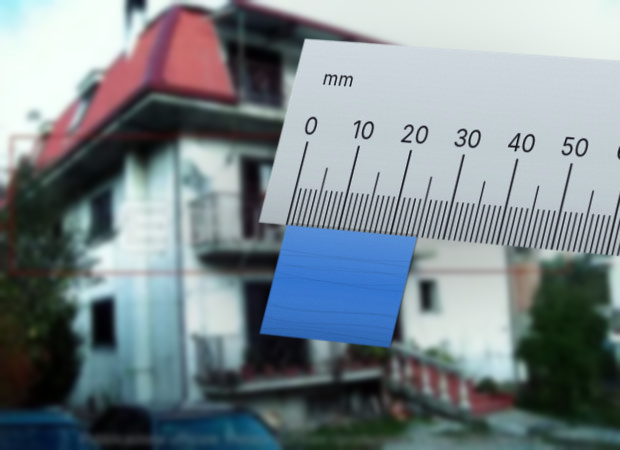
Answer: 25; mm
